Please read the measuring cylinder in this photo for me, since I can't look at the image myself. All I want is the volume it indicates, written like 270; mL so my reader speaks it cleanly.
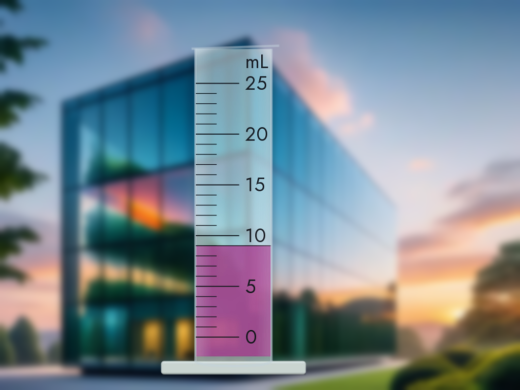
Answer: 9; mL
